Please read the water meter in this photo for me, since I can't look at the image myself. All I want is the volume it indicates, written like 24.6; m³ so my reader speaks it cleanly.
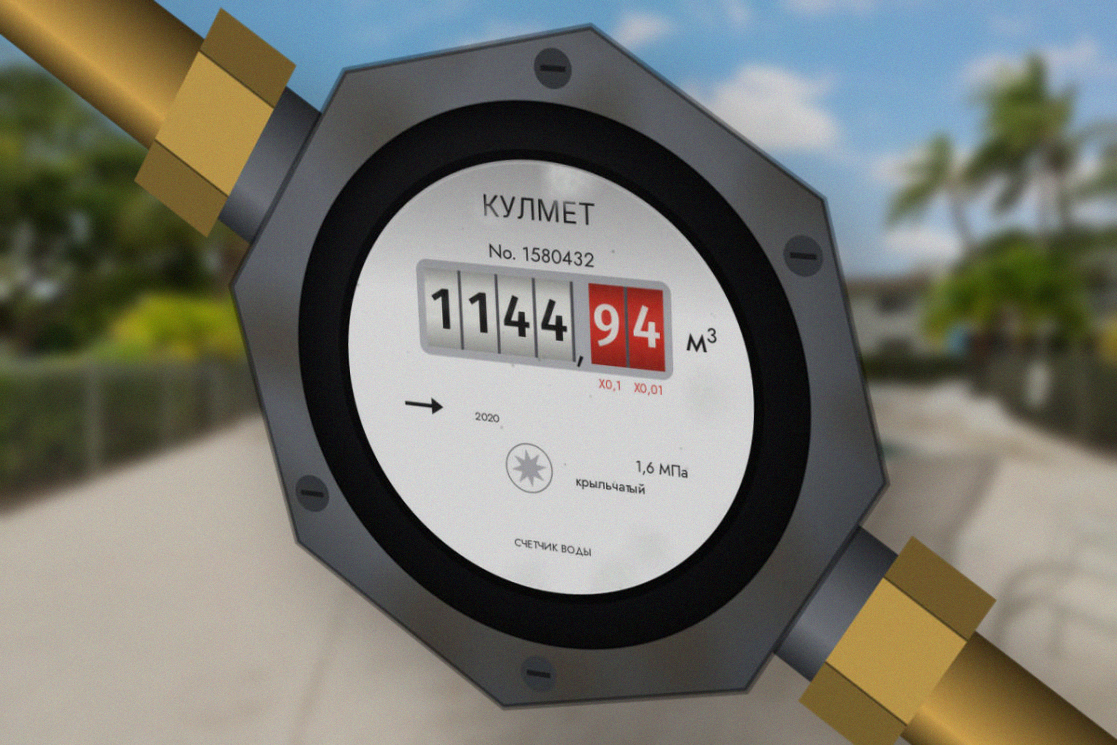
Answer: 1144.94; m³
